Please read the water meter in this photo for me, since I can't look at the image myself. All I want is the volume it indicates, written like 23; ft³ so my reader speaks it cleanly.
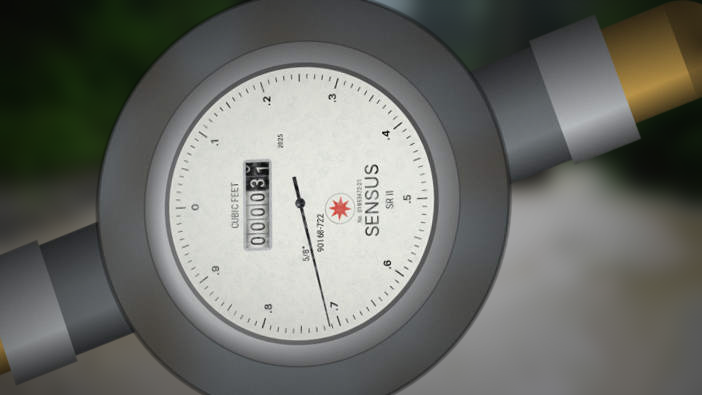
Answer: 30.71; ft³
